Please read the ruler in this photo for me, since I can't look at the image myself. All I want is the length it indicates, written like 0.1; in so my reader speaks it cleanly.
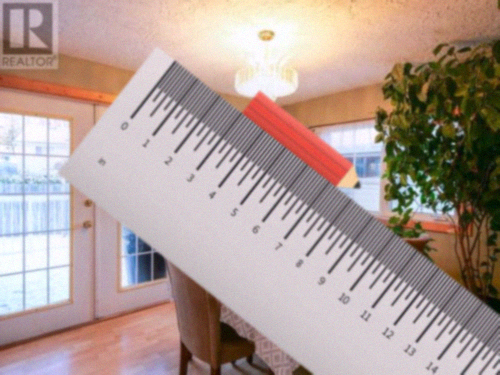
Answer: 5; in
